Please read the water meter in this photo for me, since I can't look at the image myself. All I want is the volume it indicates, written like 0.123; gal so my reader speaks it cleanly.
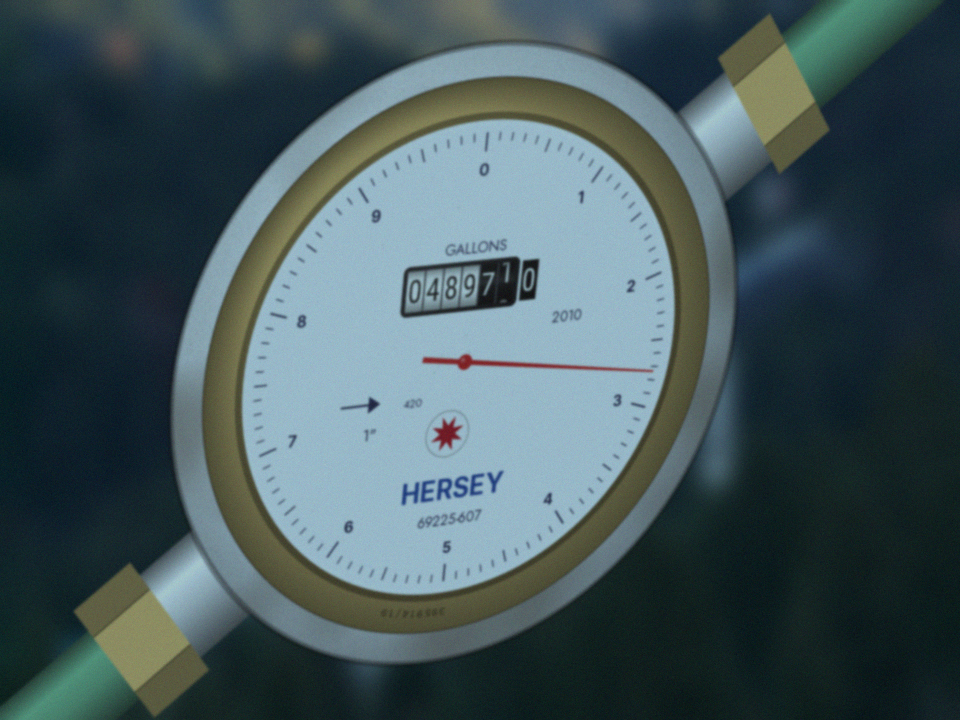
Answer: 489712.7; gal
